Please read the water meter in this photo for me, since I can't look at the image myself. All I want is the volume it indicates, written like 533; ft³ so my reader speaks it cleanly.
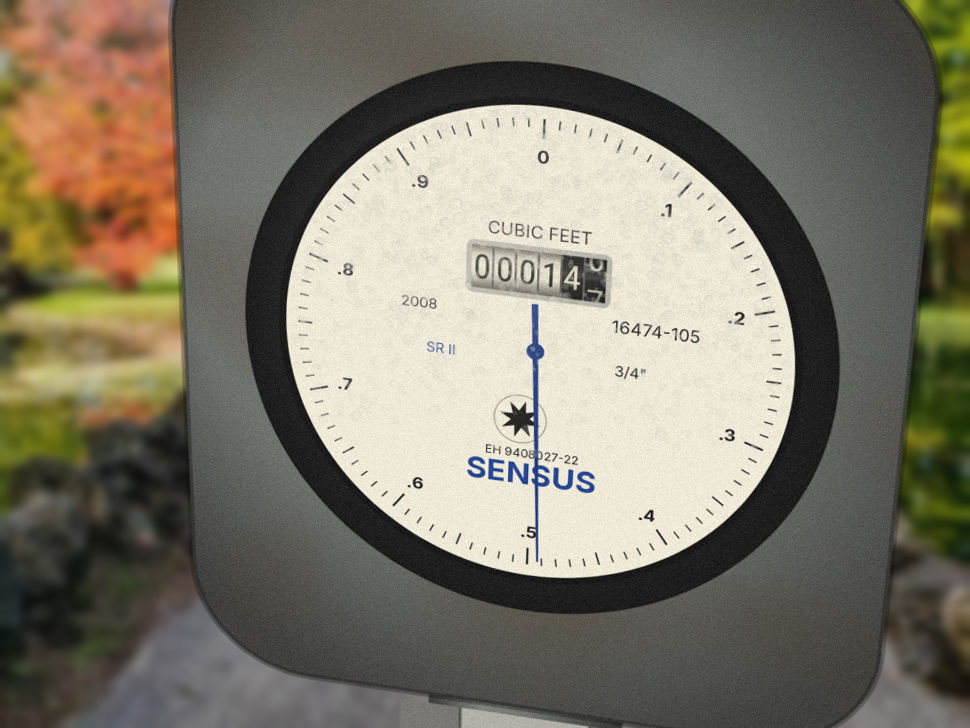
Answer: 146.49; ft³
